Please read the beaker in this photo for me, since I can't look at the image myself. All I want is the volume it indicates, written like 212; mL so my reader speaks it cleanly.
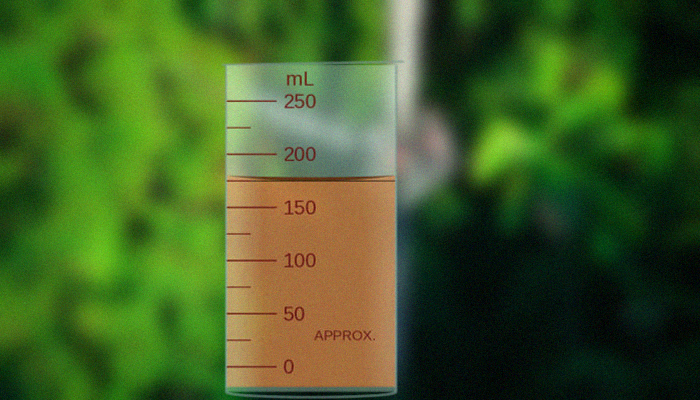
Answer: 175; mL
